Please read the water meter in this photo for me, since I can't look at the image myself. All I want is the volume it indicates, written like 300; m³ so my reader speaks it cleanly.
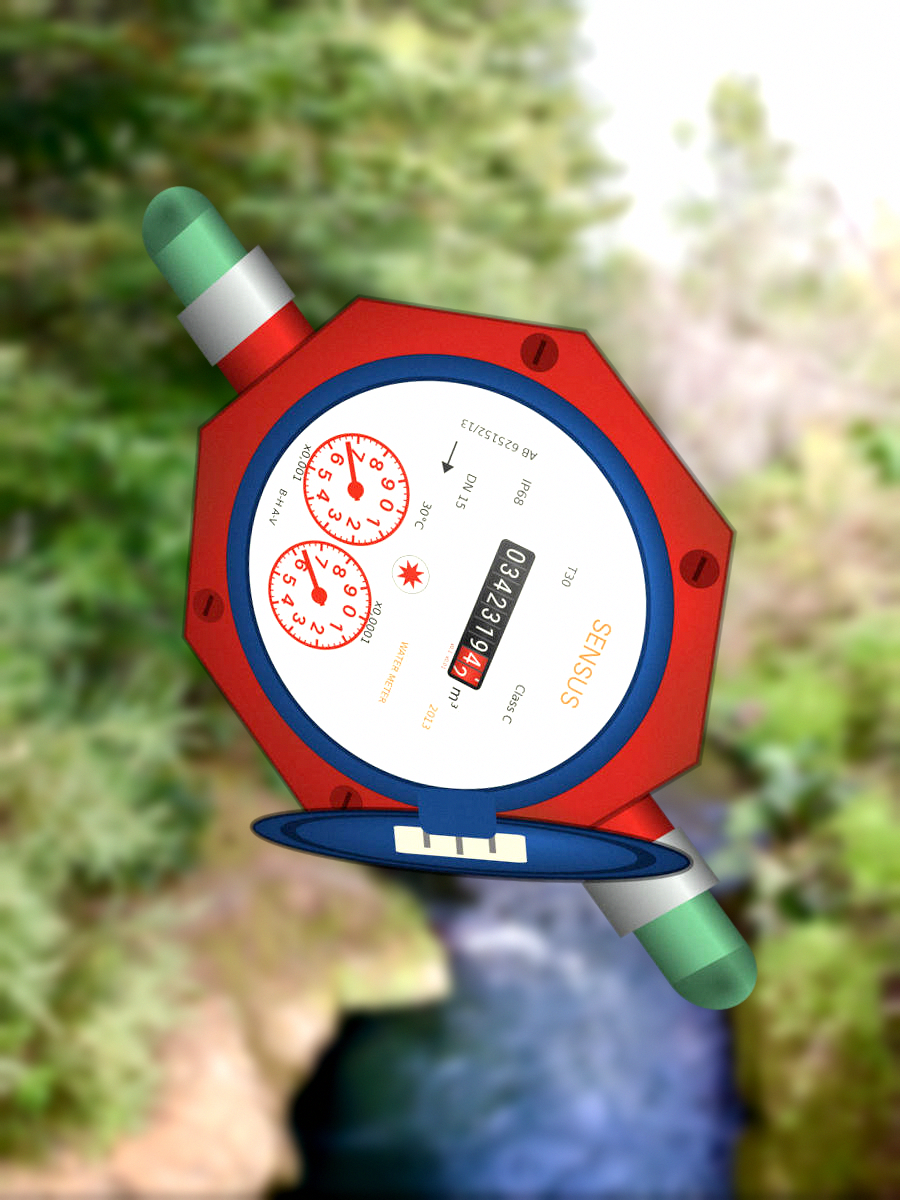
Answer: 342319.4166; m³
